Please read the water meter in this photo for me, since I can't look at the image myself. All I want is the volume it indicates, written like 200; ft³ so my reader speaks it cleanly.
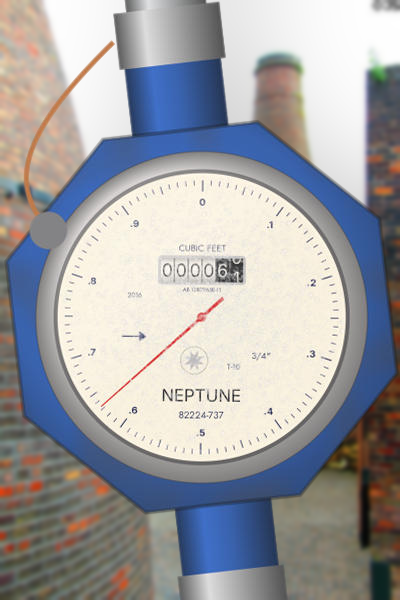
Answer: 60.63; ft³
